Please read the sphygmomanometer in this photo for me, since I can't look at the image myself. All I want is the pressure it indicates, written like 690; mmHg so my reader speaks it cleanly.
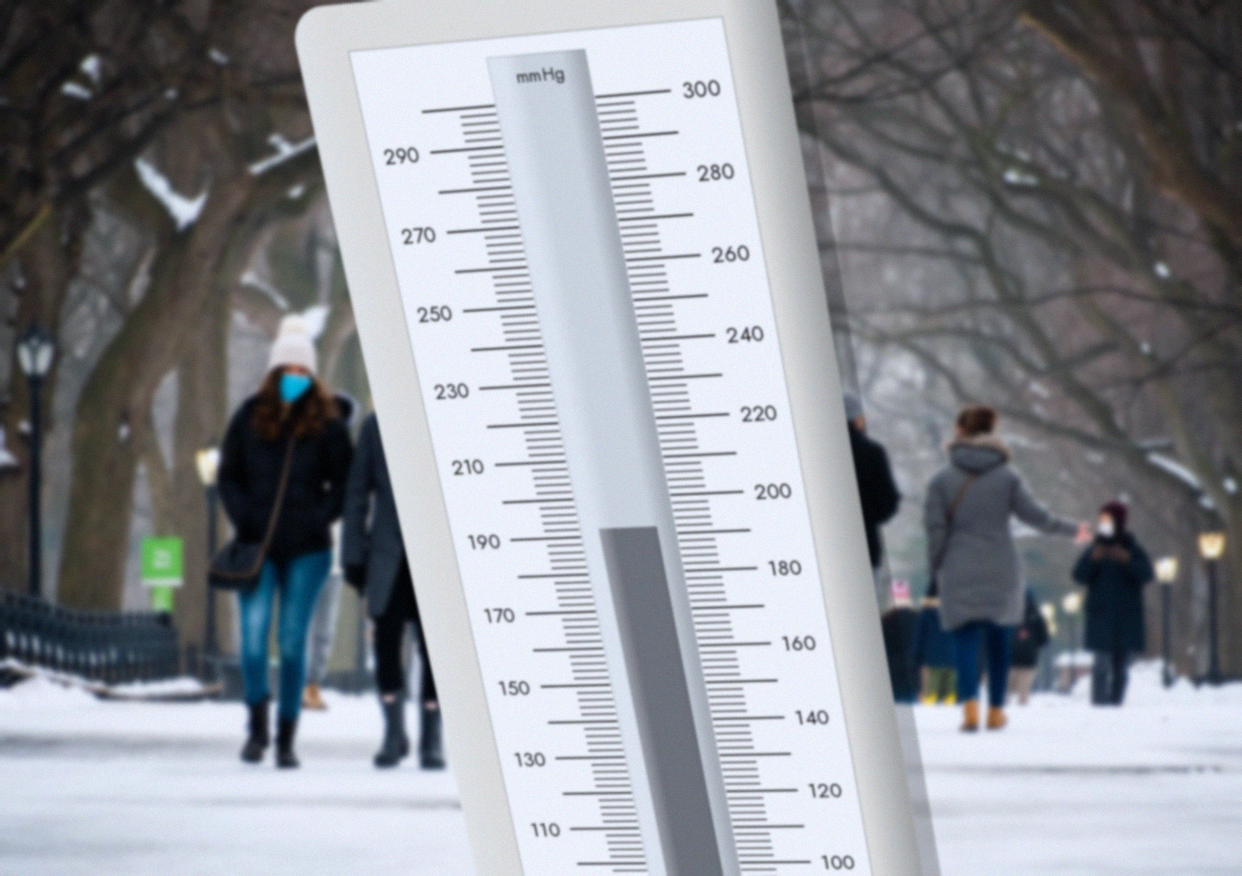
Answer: 192; mmHg
